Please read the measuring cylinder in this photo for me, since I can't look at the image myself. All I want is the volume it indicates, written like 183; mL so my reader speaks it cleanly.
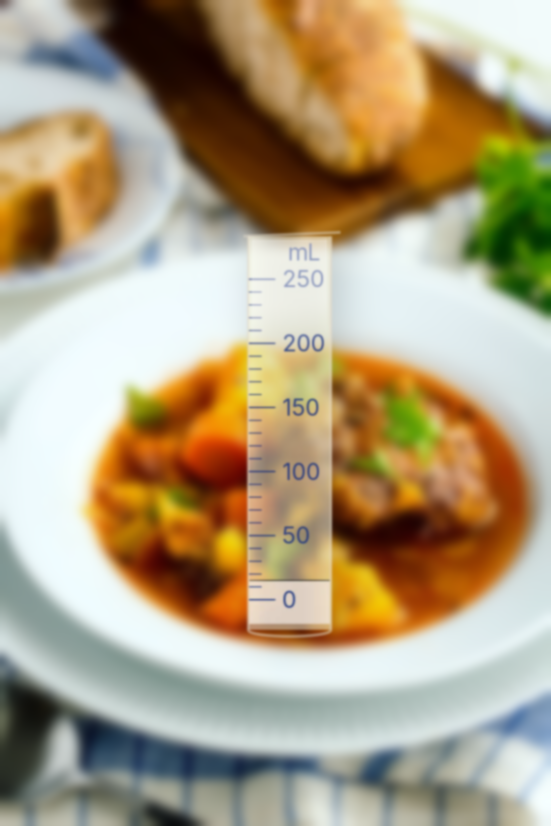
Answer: 15; mL
